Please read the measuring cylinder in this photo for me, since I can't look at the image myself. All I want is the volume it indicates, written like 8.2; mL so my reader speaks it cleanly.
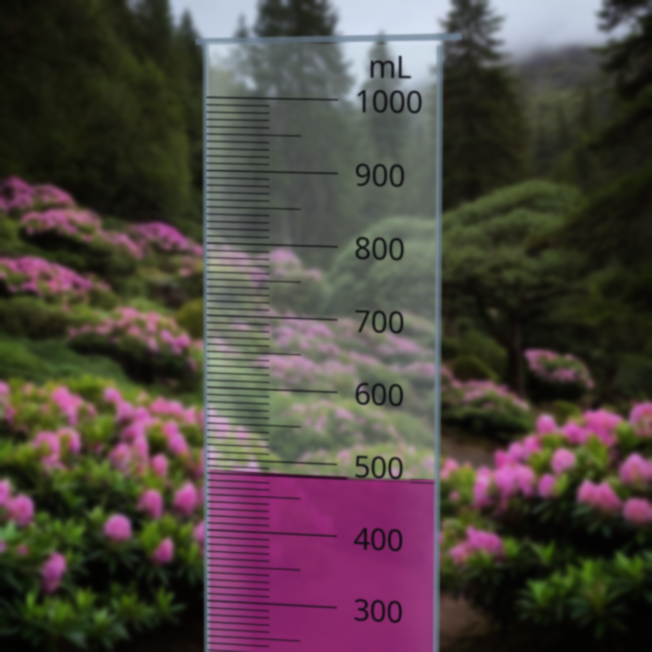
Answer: 480; mL
